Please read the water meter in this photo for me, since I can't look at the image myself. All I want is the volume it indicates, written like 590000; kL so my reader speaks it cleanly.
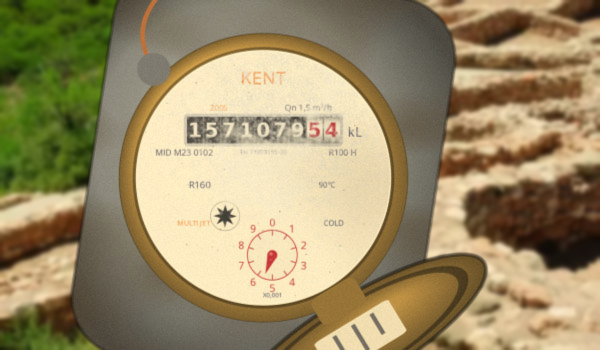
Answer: 1571079.545; kL
